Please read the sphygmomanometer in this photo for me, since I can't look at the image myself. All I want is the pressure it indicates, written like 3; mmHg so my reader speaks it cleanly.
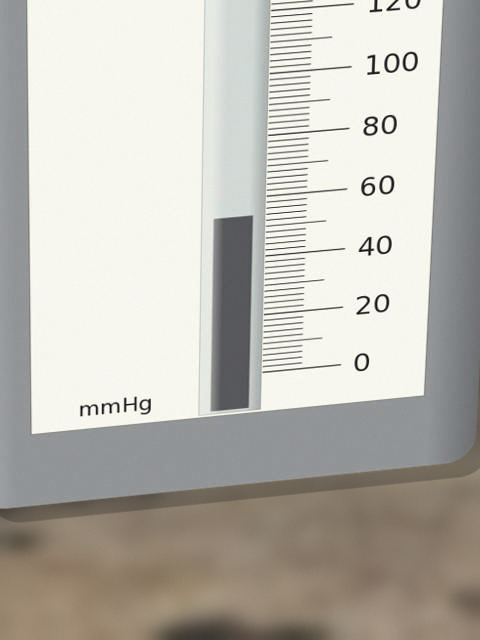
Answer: 54; mmHg
